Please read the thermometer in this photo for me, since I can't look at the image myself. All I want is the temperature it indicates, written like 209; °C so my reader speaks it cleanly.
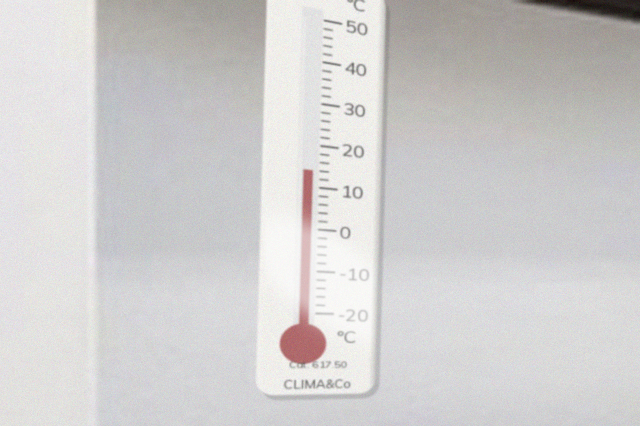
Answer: 14; °C
